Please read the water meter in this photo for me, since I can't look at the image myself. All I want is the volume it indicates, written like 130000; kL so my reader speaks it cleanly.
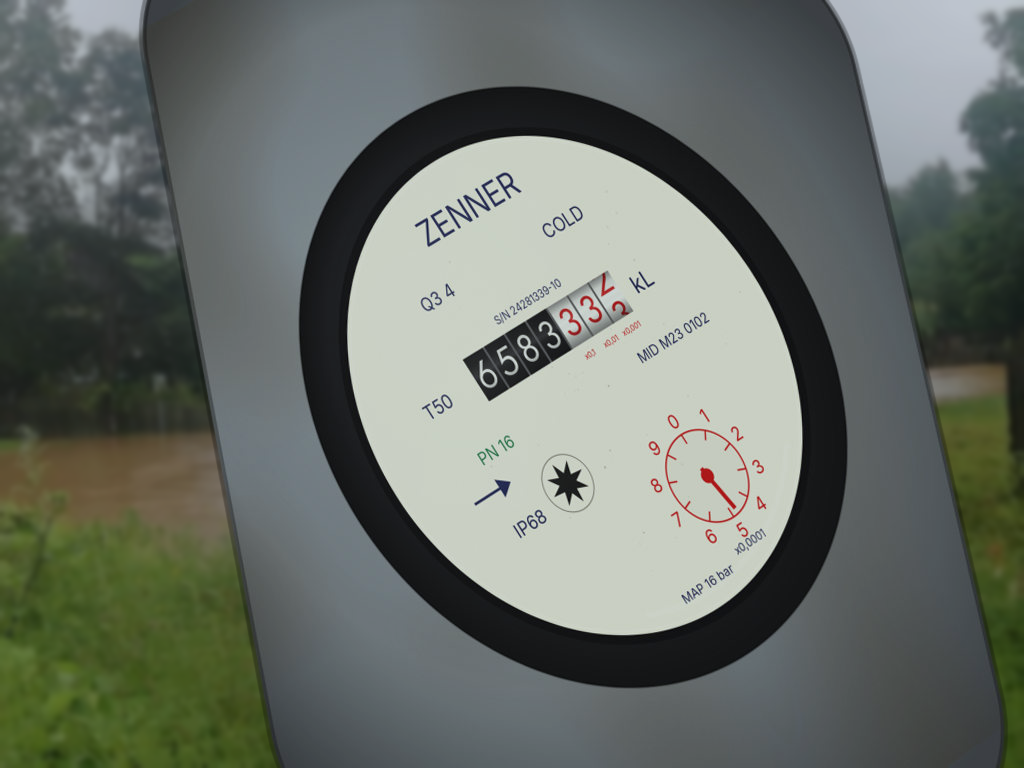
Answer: 6583.3324; kL
